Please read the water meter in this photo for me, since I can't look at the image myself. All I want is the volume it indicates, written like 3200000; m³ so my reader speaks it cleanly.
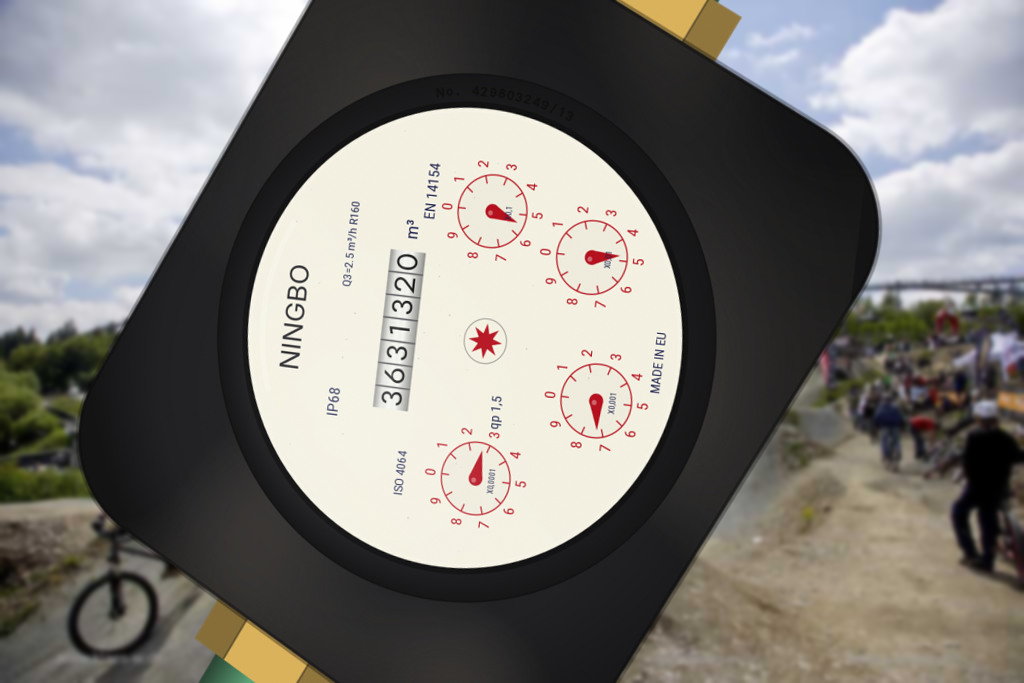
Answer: 3631320.5472; m³
